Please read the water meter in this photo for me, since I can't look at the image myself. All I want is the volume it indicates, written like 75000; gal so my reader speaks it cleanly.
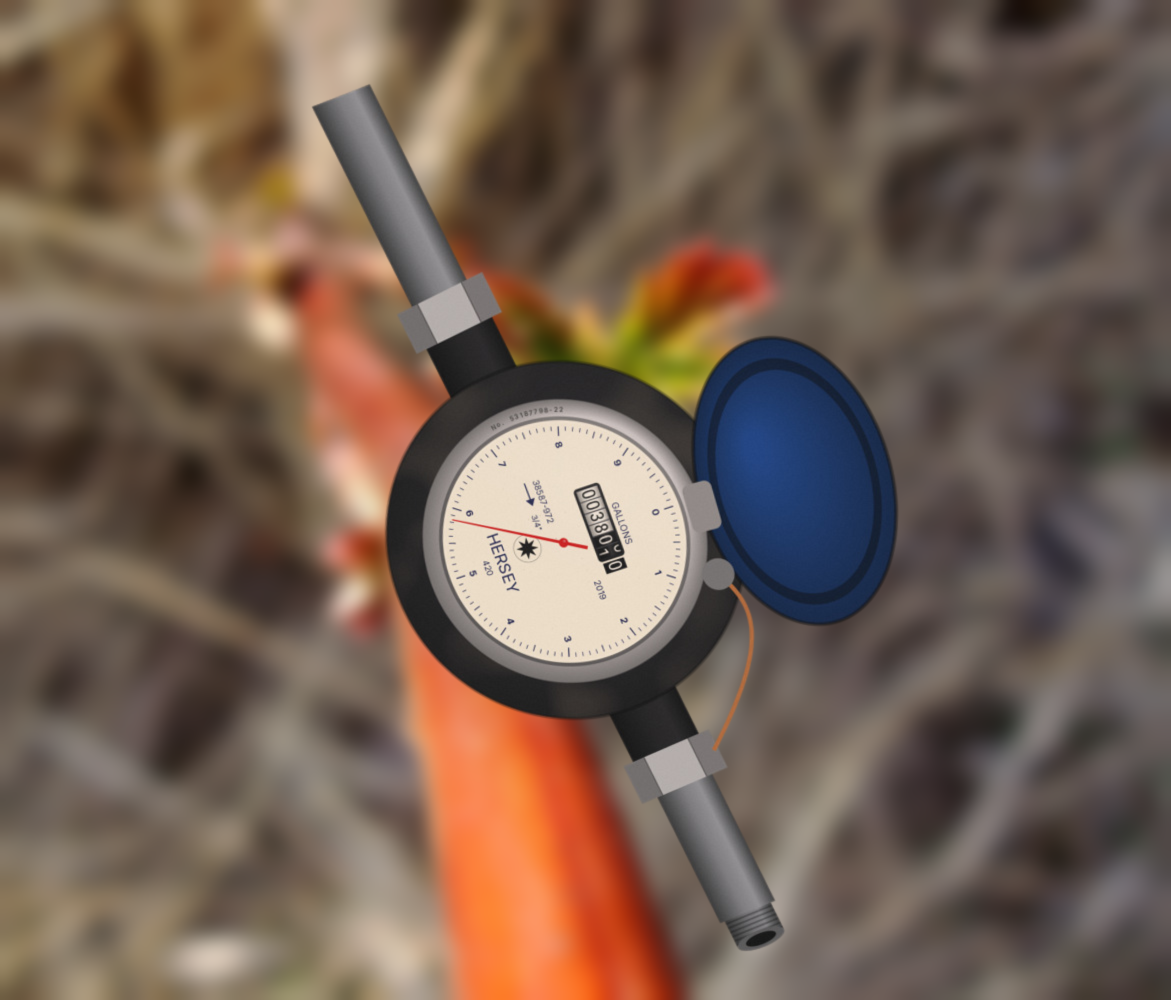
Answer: 38005.8; gal
